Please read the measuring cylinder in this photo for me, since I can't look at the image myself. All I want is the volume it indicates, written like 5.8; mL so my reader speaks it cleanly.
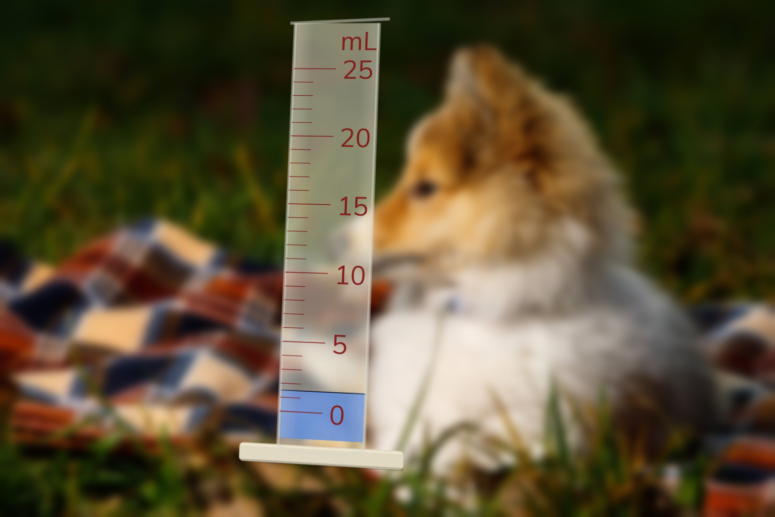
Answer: 1.5; mL
